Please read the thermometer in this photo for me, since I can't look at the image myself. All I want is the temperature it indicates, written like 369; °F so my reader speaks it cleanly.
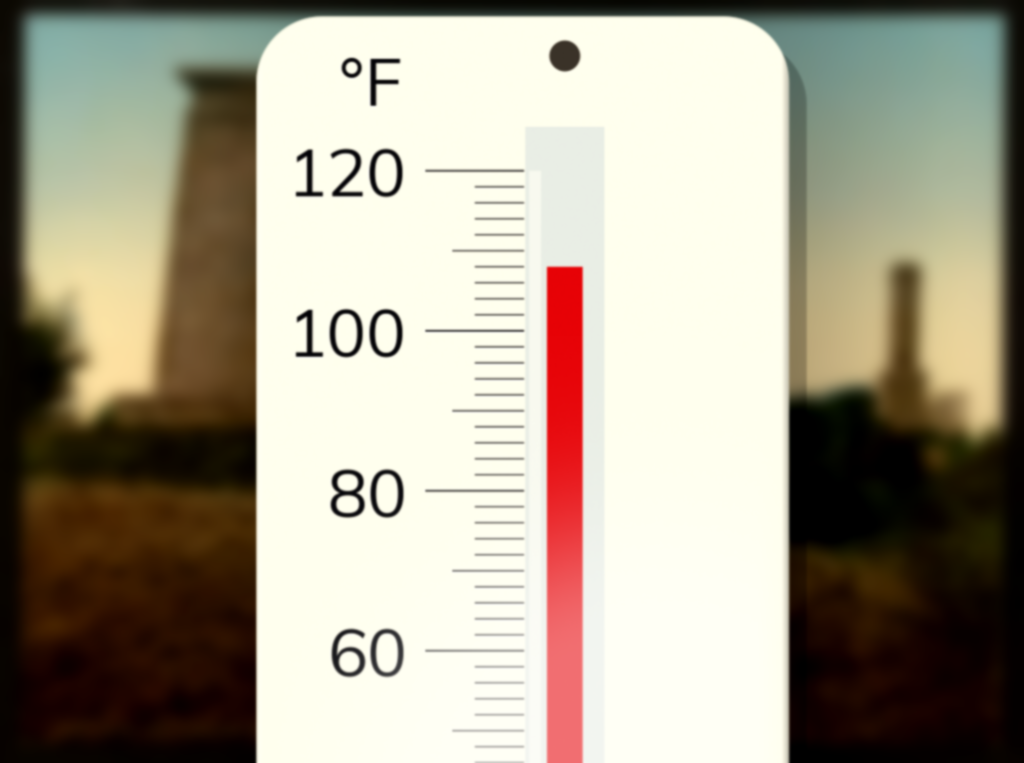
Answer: 108; °F
